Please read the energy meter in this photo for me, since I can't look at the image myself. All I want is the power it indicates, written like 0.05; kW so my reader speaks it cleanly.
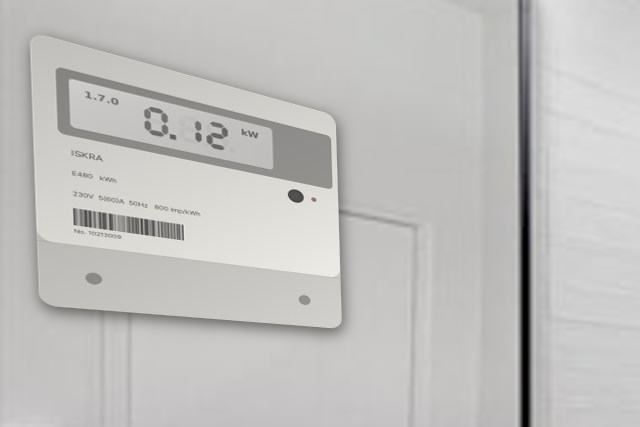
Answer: 0.12; kW
